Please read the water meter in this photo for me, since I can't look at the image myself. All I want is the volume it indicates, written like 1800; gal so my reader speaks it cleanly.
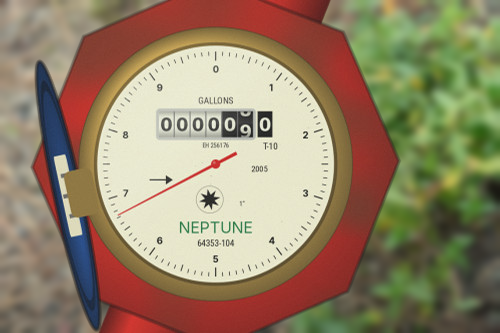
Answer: 86.7; gal
